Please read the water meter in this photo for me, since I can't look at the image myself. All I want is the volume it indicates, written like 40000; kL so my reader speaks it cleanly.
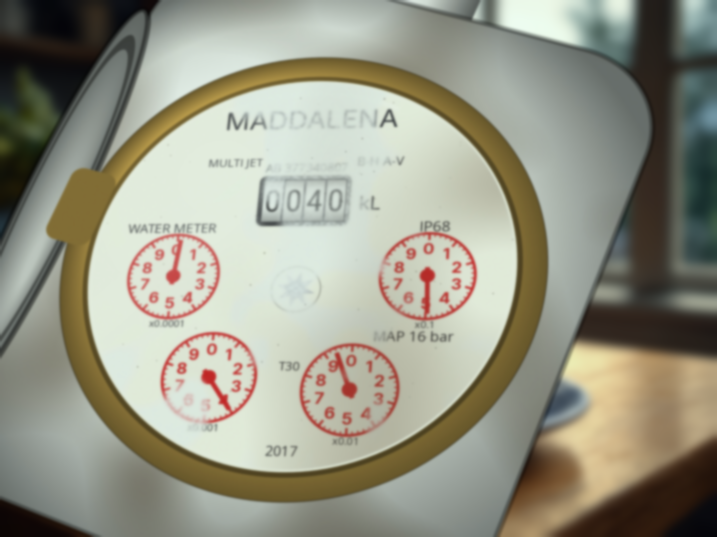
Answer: 40.4940; kL
